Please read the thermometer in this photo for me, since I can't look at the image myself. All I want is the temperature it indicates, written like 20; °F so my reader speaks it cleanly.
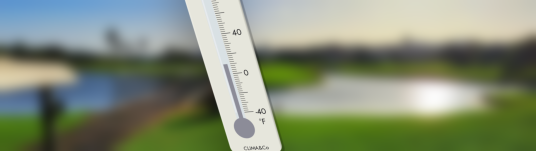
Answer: 10; °F
